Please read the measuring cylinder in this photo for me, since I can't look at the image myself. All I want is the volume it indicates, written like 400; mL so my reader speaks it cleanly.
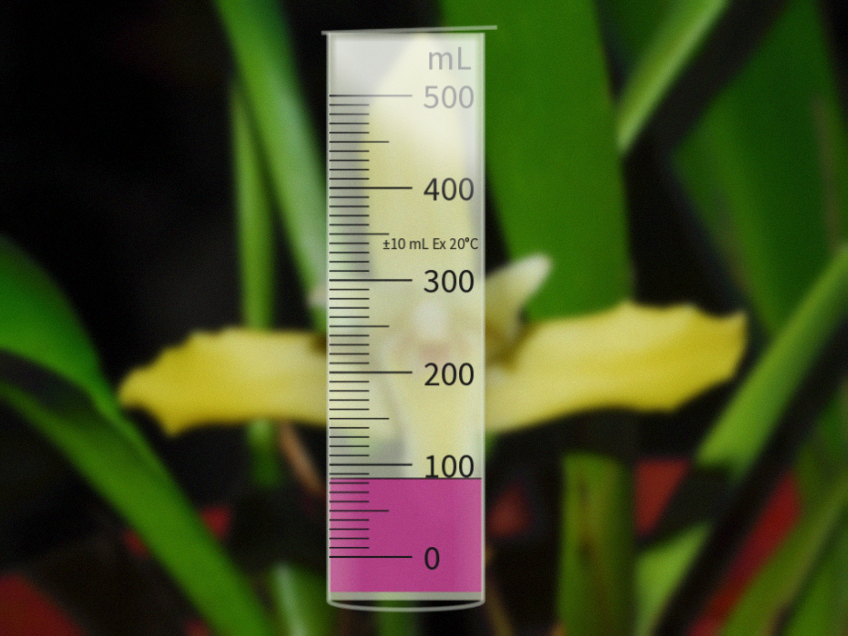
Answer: 85; mL
